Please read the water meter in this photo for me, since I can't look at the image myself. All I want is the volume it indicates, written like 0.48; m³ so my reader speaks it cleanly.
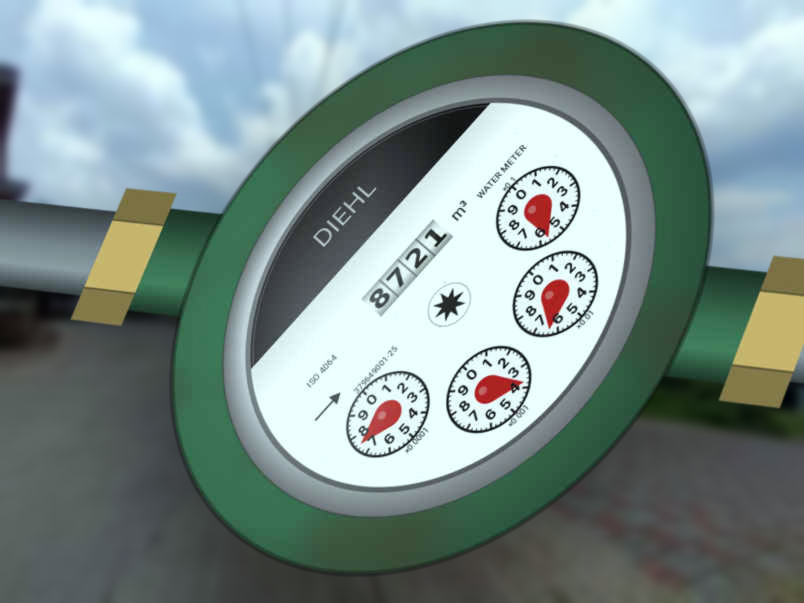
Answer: 8721.5637; m³
